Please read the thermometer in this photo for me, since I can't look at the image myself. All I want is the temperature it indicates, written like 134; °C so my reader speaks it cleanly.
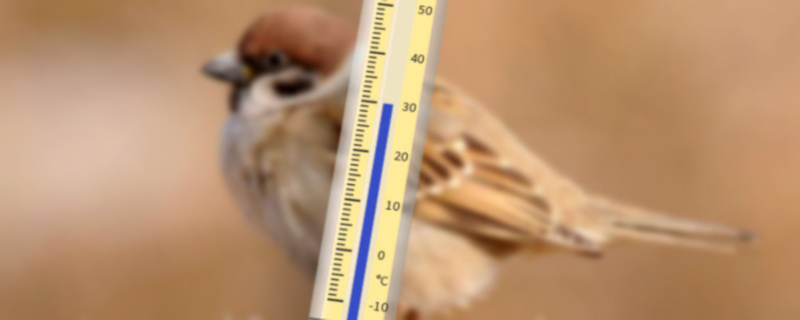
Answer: 30; °C
